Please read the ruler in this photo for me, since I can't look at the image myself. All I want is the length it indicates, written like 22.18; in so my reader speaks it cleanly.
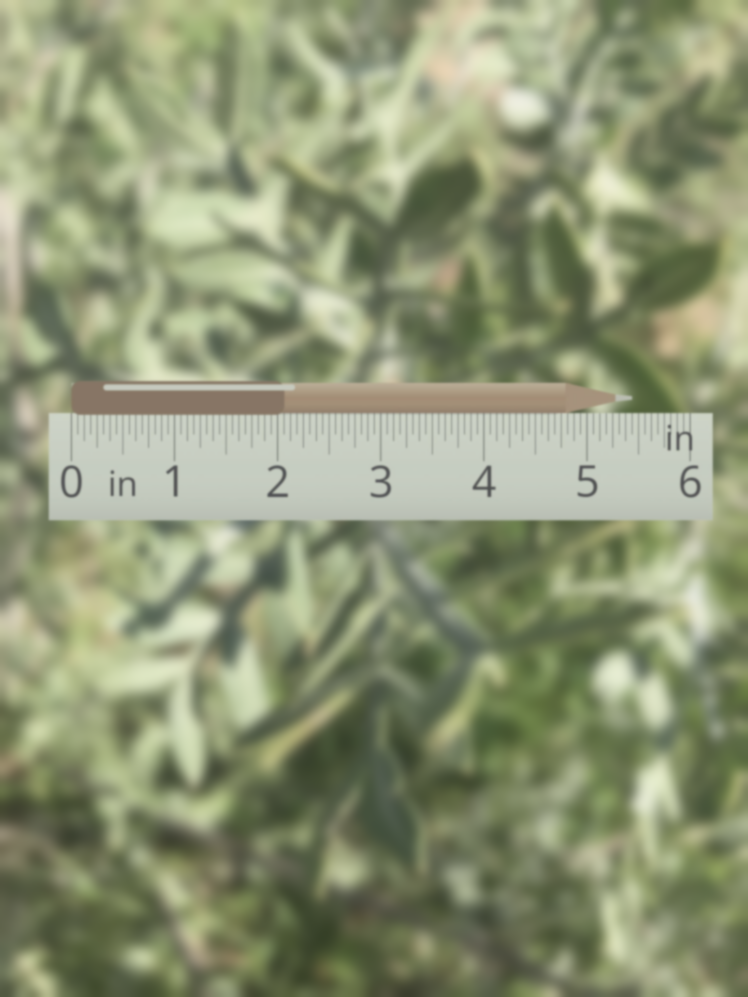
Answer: 5.4375; in
